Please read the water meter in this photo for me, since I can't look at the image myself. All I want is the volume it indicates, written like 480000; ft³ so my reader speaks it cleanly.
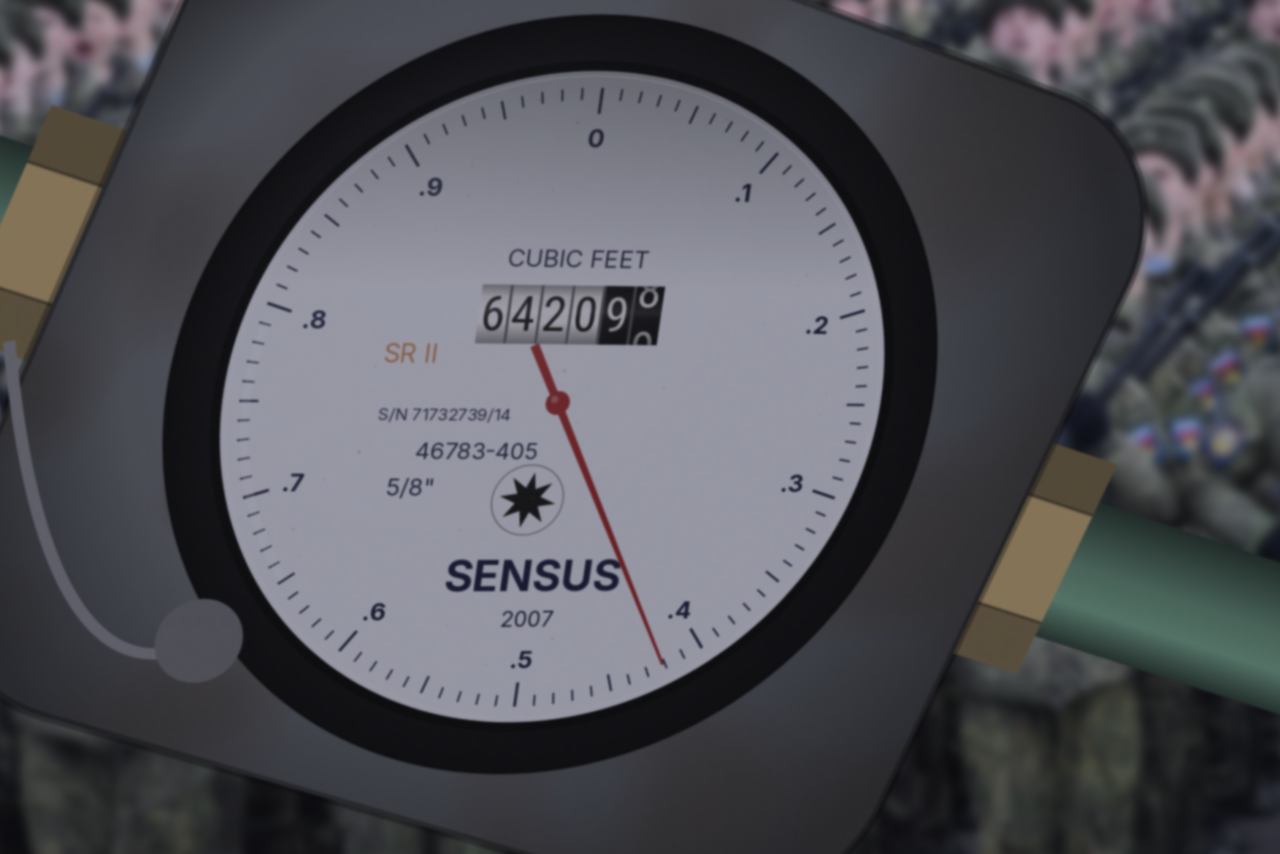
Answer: 642098.42; ft³
